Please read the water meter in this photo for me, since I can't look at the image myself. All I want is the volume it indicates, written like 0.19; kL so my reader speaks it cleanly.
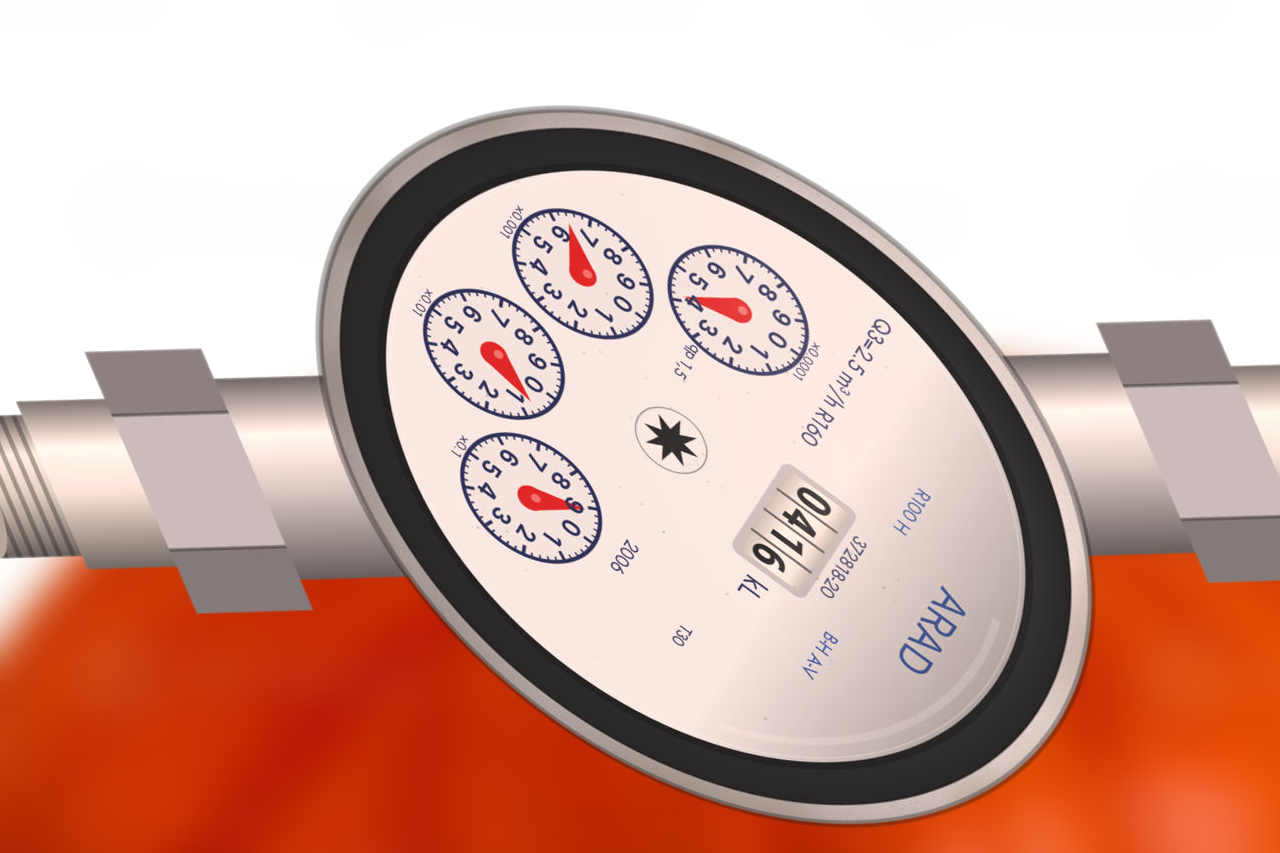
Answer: 415.9064; kL
